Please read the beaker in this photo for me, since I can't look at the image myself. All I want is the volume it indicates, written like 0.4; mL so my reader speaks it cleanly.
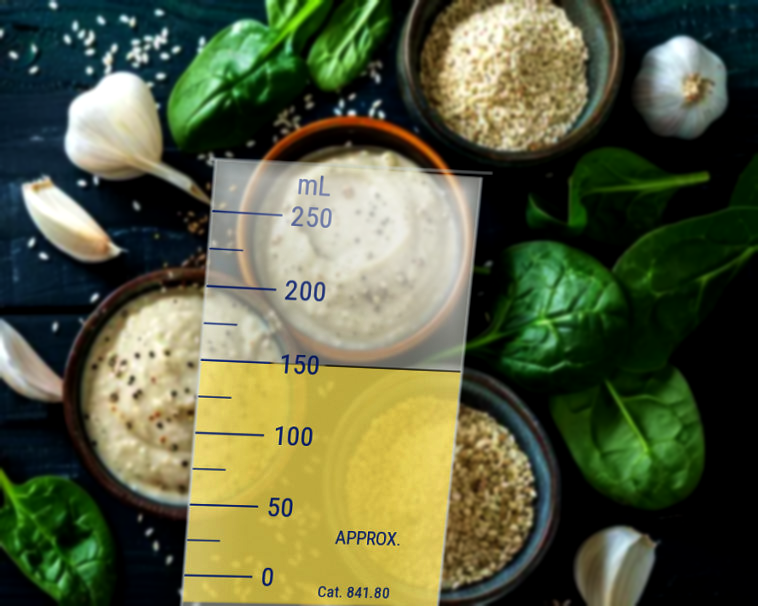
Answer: 150; mL
